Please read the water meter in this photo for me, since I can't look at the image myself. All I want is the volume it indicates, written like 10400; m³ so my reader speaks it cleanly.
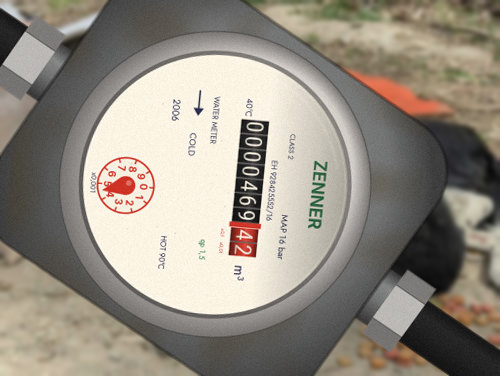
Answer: 469.424; m³
